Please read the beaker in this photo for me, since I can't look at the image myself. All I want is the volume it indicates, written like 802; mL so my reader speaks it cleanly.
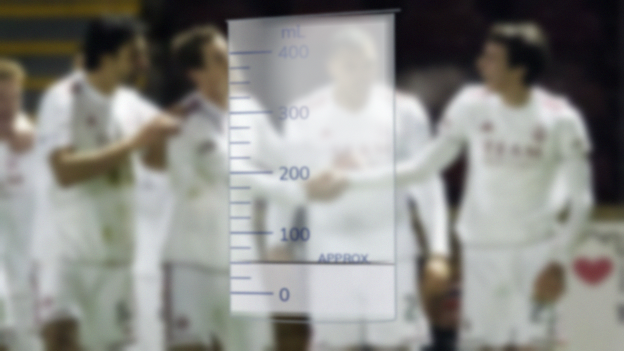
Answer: 50; mL
